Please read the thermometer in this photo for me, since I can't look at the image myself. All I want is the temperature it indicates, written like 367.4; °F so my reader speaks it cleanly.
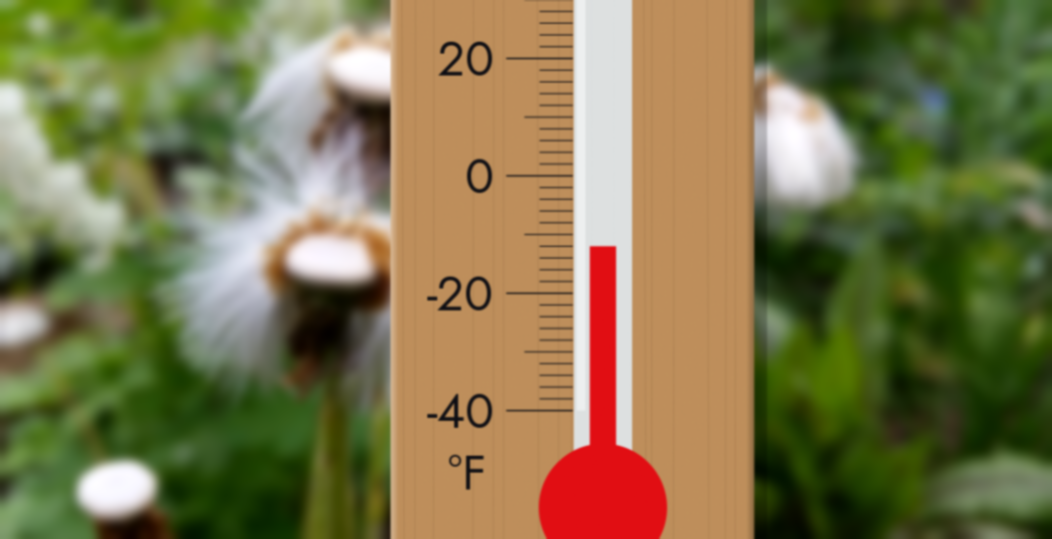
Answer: -12; °F
